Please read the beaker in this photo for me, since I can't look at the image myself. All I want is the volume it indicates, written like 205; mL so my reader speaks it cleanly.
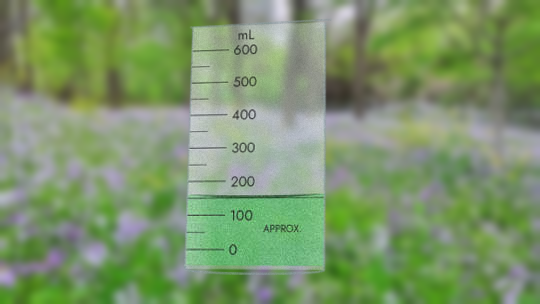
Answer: 150; mL
